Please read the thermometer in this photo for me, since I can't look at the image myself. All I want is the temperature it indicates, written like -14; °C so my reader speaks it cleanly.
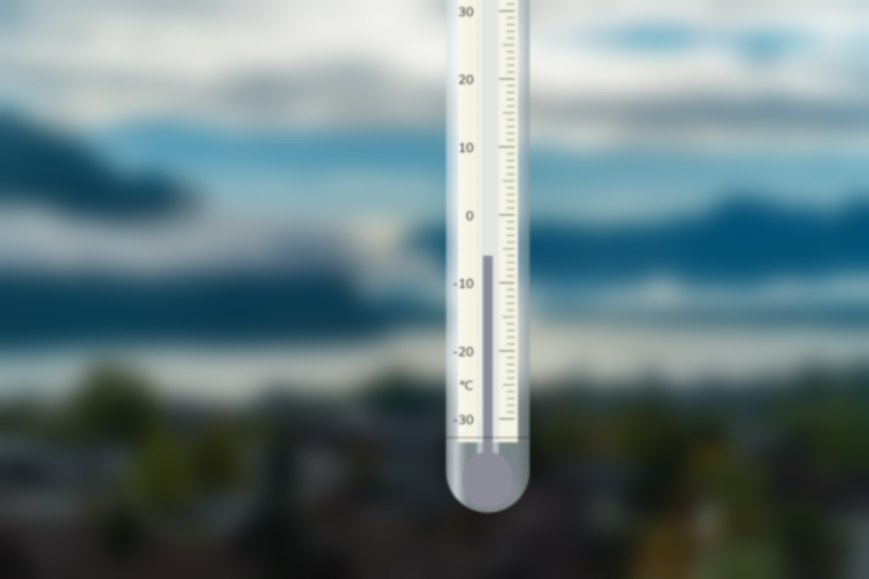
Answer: -6; °C
